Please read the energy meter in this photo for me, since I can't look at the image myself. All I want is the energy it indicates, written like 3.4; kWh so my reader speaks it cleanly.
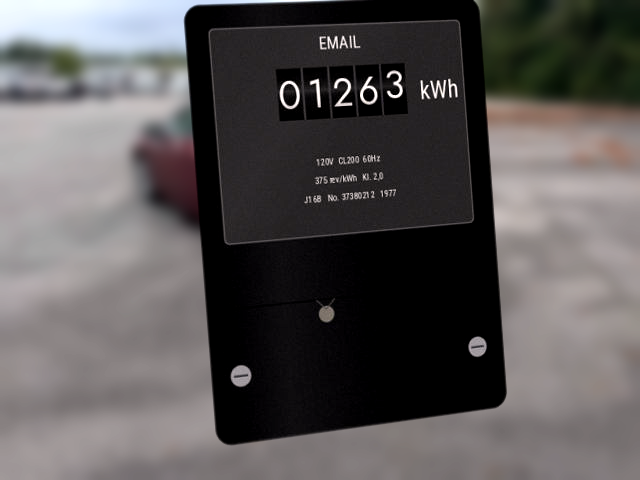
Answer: 1263; kWh
